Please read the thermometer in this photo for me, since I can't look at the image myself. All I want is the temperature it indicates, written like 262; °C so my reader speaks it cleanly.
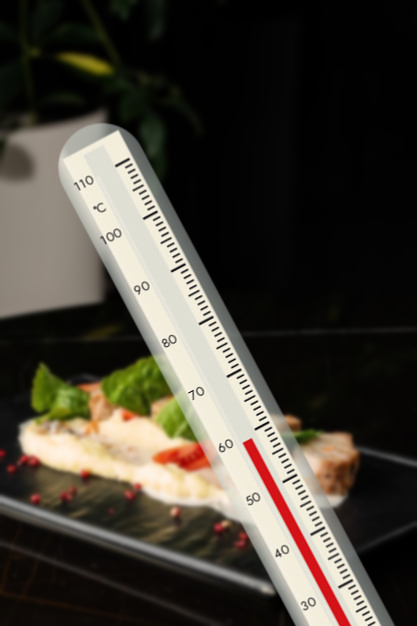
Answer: 59; °C
